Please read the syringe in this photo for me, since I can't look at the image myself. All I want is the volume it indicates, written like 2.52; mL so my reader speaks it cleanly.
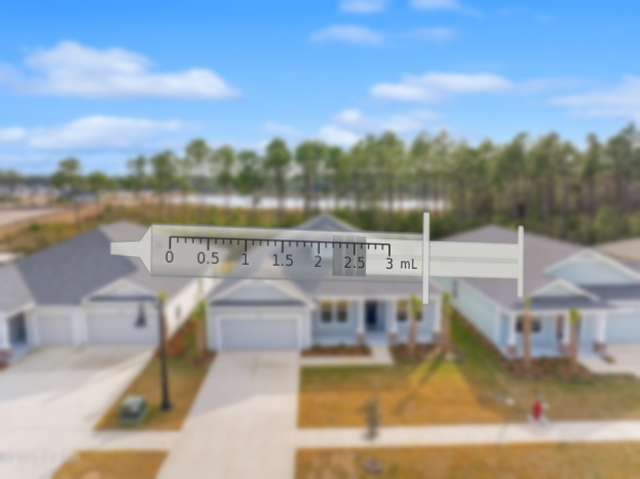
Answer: 2.2; mL
